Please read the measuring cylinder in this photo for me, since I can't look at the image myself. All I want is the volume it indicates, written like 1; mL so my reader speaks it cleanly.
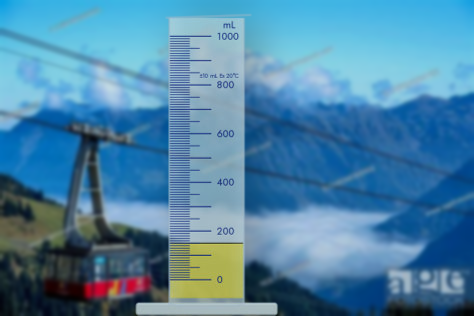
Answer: 150; mL
